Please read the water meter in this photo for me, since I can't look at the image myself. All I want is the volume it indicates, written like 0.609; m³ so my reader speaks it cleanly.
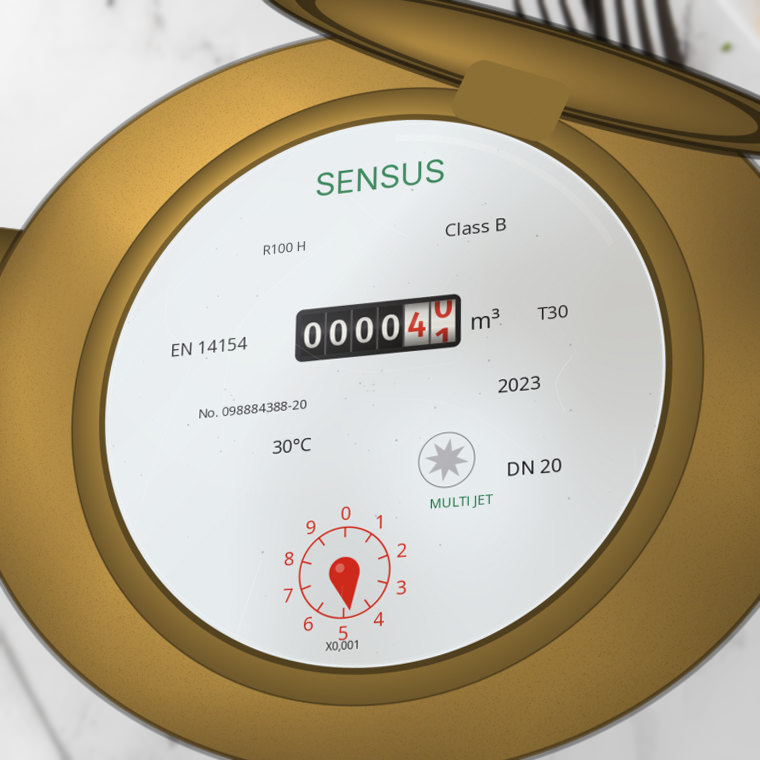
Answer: 0.404; m³
